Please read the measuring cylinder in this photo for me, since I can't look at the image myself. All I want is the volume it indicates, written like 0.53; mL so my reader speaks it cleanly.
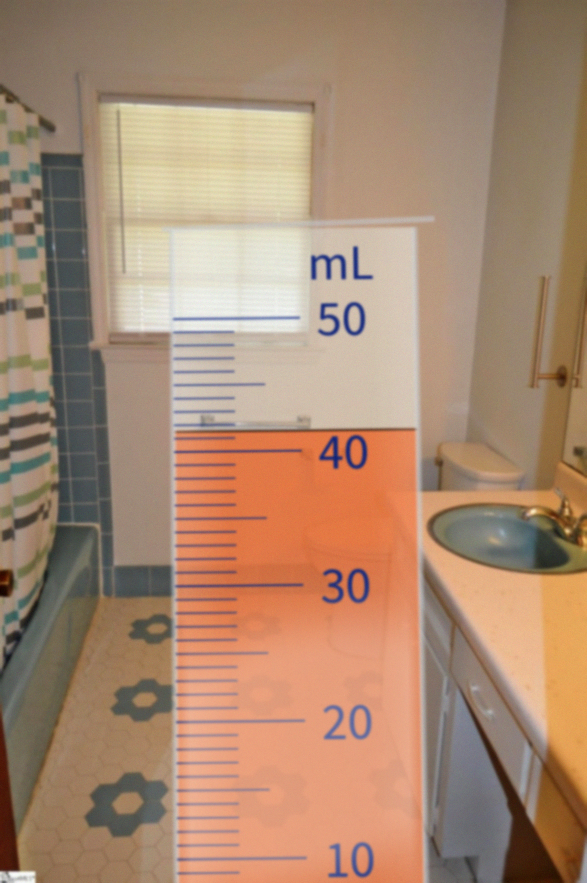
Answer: 41.5; mL
